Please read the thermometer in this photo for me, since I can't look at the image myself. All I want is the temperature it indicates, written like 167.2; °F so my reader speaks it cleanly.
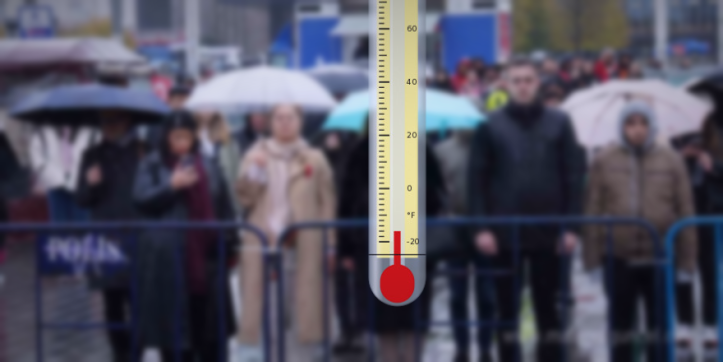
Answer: -16; °F
